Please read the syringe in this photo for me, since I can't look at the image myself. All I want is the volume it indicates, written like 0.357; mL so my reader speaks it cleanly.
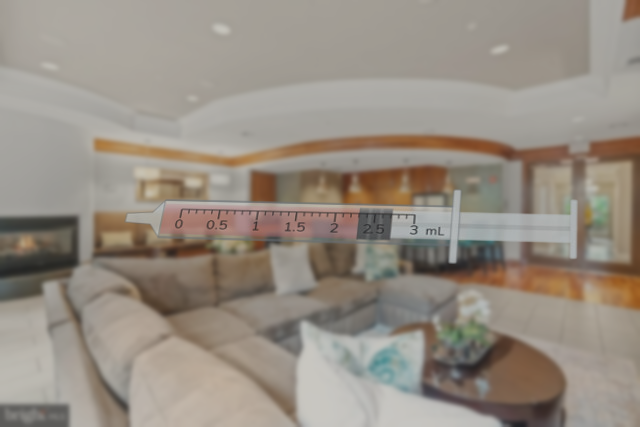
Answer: 2.3; mL
